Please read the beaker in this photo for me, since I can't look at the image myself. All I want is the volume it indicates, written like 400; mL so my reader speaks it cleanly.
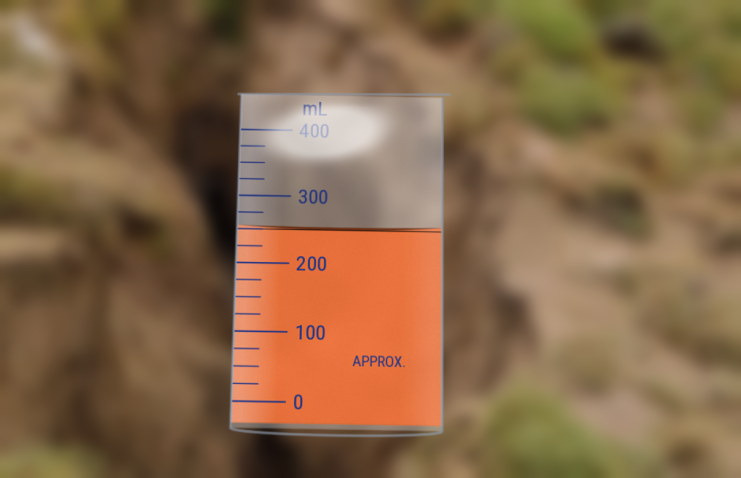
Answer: 250; mL
